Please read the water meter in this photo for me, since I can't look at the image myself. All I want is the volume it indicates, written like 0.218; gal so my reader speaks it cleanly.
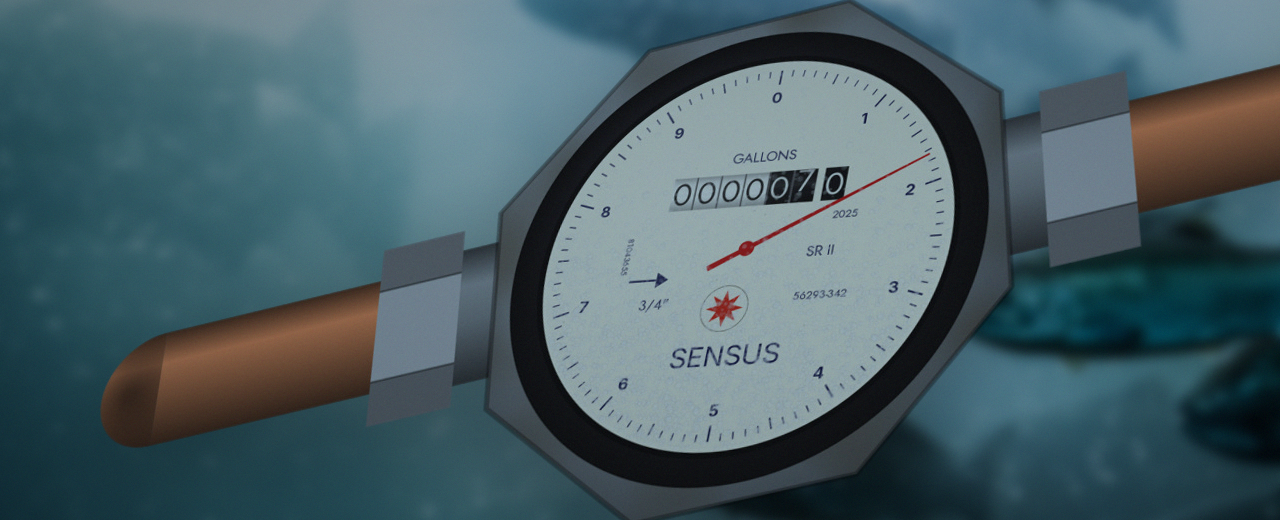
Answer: 71.7; gal
